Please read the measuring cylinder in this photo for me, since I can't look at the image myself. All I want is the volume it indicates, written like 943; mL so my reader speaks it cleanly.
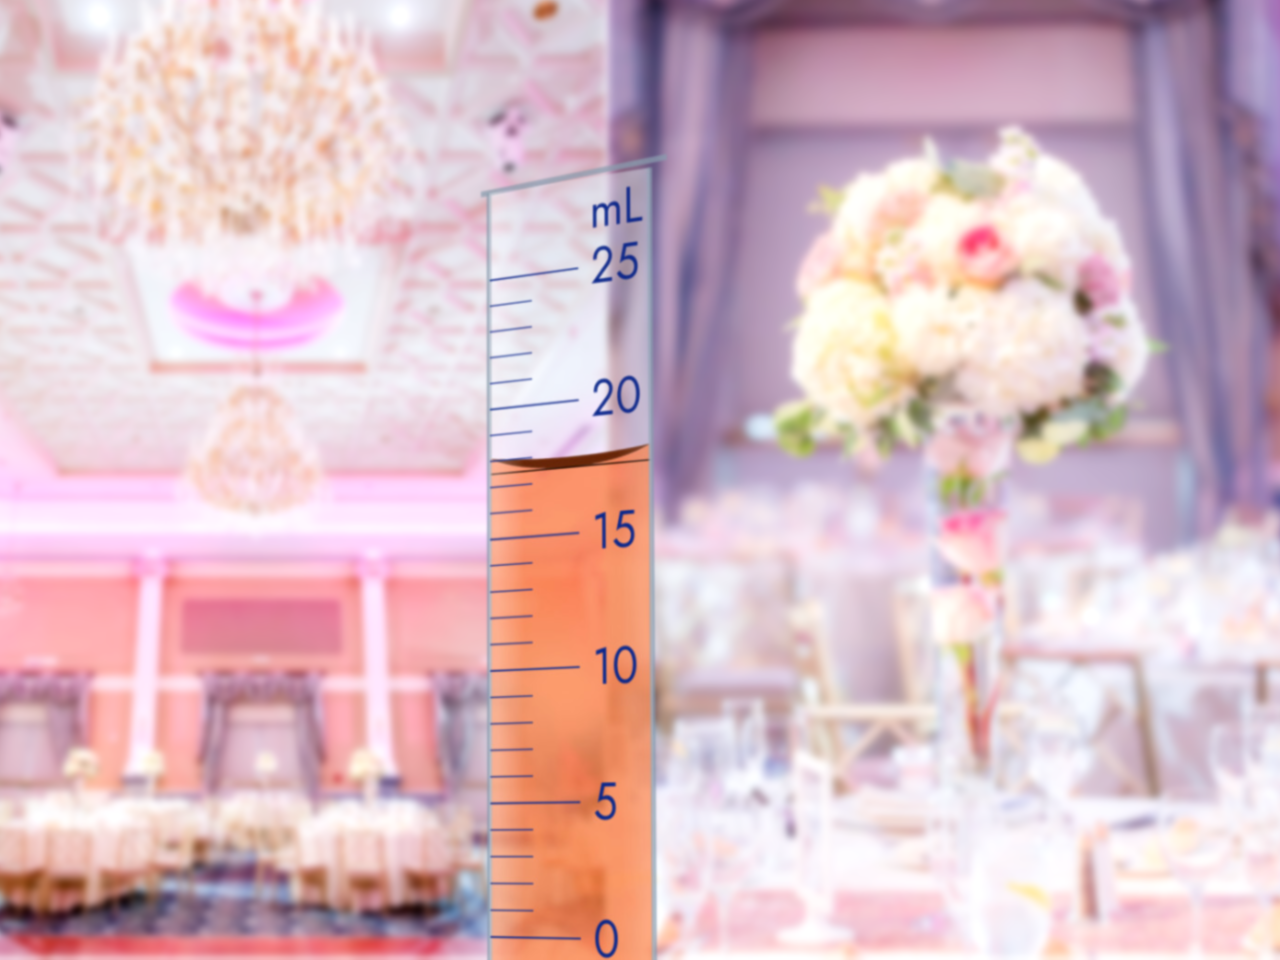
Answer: 17.5; mL
